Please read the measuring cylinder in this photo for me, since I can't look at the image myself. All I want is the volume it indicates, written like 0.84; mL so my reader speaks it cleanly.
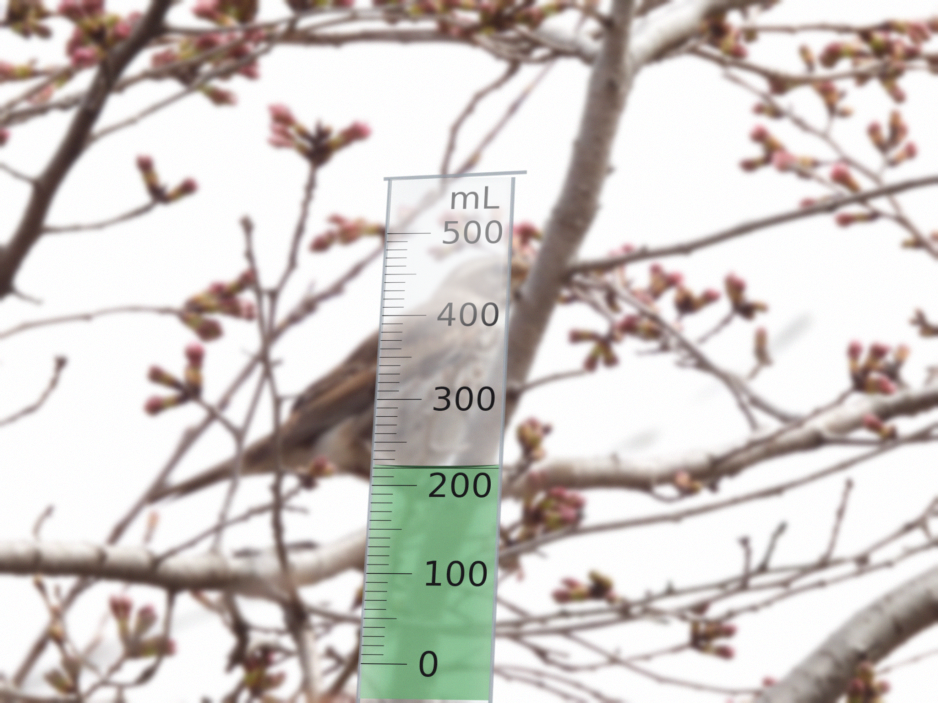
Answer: 220; mL
